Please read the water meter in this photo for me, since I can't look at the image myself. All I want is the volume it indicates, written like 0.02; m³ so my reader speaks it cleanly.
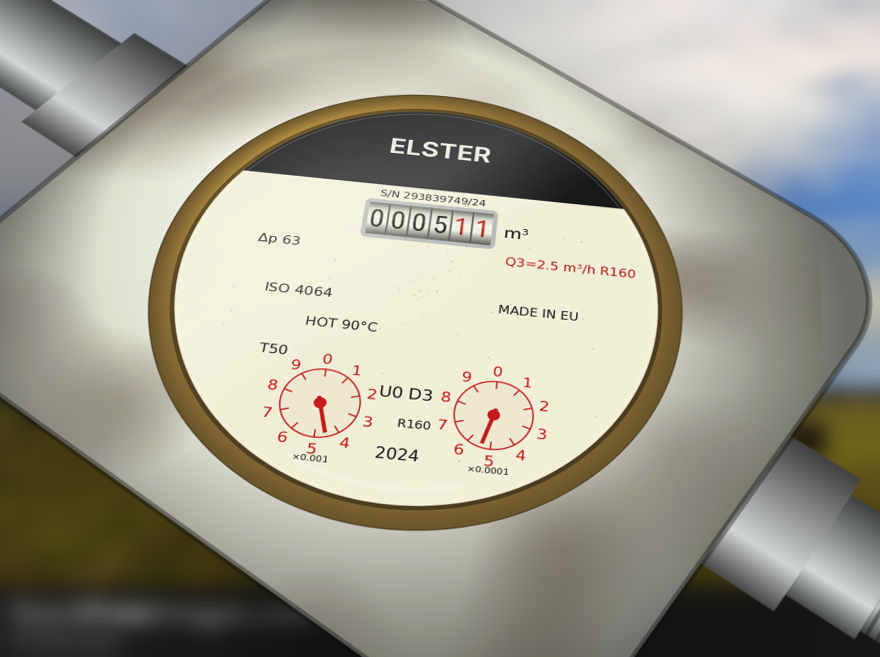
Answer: 5.1145; m³
